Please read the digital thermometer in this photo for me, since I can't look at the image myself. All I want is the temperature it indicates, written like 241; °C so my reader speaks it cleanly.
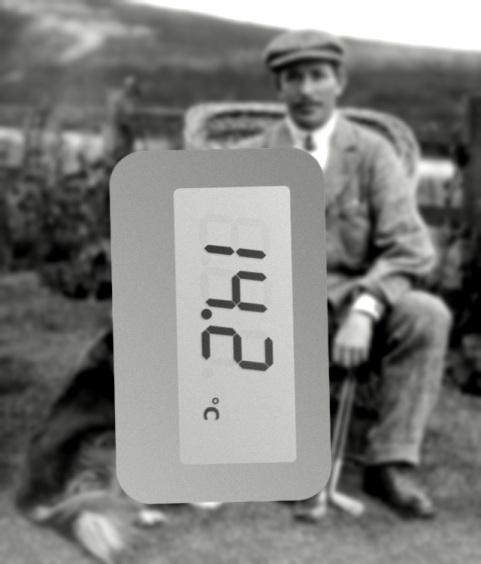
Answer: 14.2; °C
